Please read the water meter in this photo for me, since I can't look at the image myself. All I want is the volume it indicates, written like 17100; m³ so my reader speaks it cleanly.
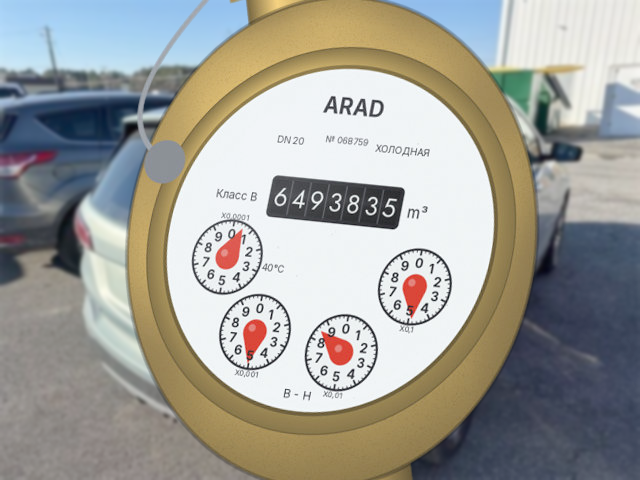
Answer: 6493835.4850; m³
